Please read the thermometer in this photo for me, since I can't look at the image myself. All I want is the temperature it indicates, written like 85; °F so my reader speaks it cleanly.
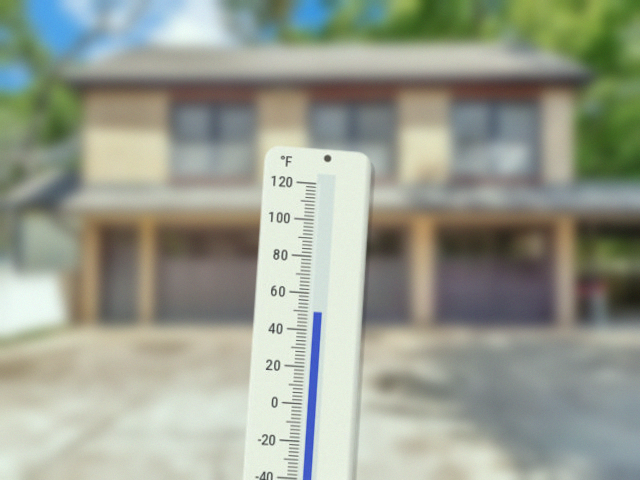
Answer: 50; °F
